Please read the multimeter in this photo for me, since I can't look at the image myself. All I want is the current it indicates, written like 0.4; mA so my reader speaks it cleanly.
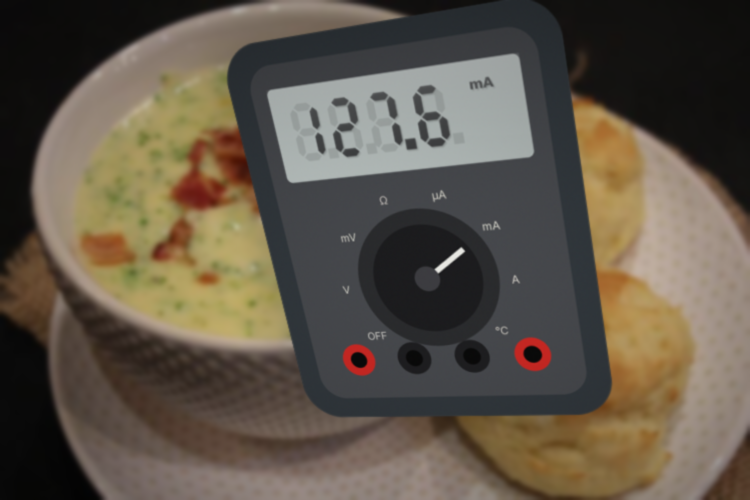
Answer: 127.6; mA
